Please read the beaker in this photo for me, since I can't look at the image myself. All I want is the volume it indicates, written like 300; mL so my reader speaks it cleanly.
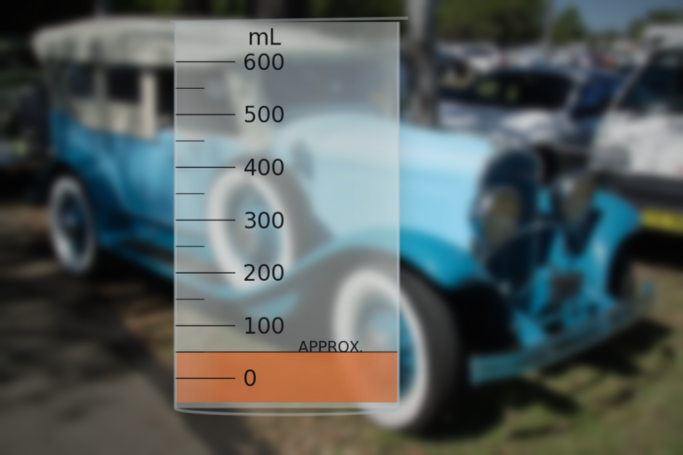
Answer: 50; mL
